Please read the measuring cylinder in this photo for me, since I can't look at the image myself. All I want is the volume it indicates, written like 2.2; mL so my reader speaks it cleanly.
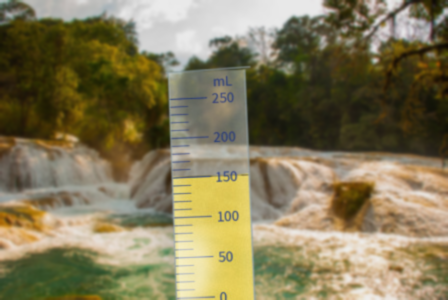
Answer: 150; mL
